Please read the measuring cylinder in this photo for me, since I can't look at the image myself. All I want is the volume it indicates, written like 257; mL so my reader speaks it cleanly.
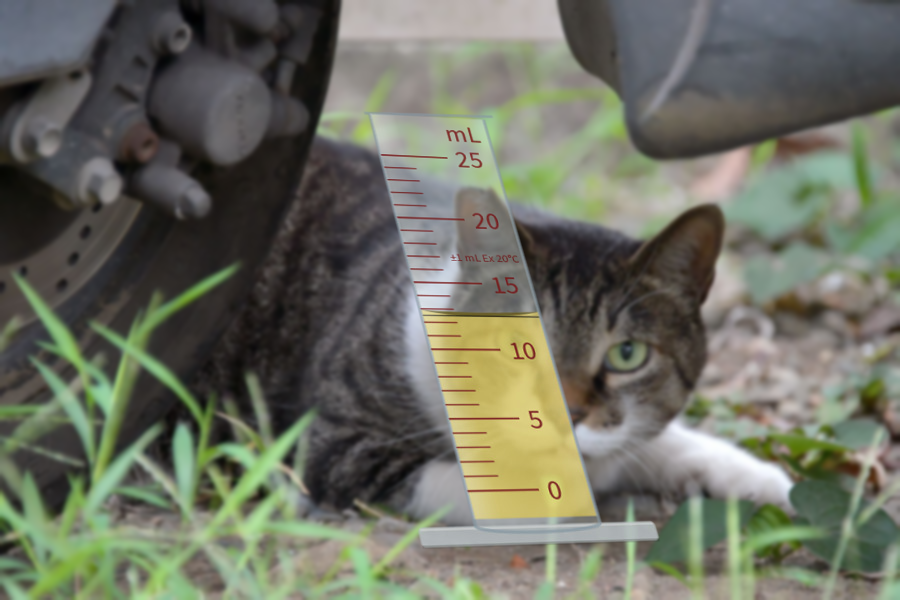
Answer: 12.5; mL
